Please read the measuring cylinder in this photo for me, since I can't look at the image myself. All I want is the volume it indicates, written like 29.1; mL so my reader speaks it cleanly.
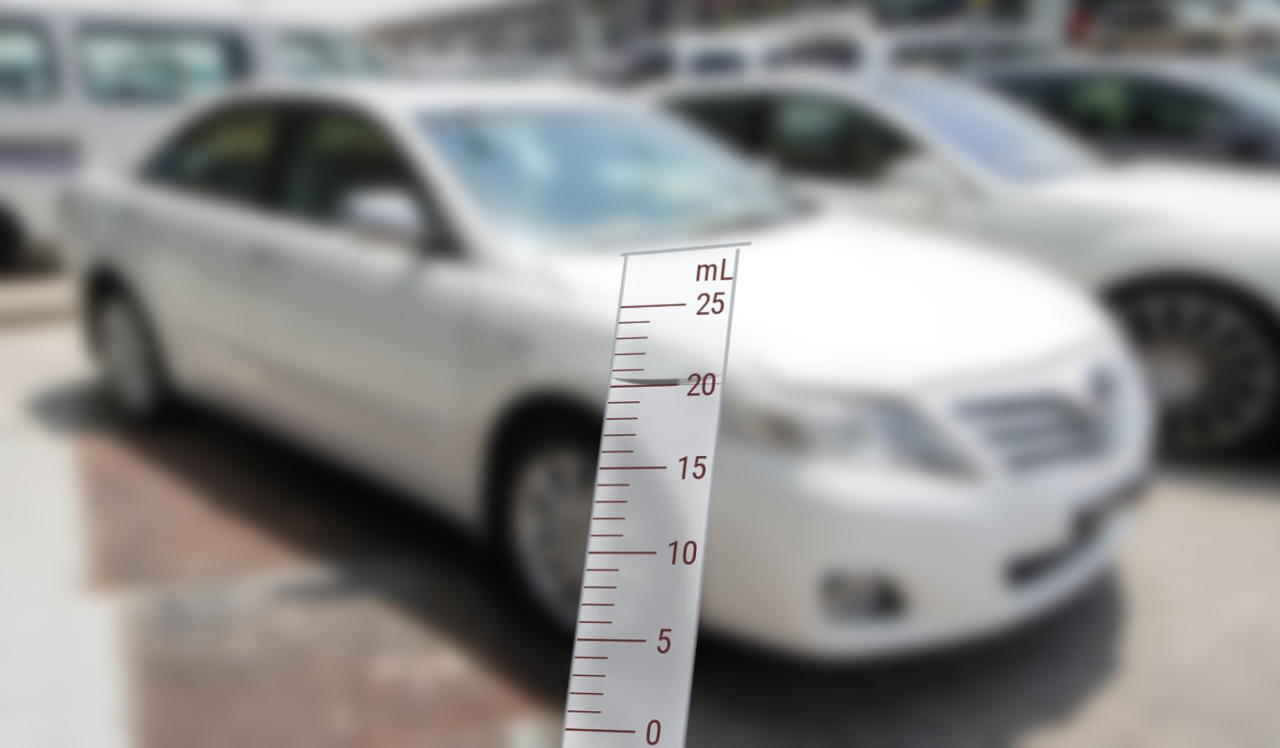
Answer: 20; mL
